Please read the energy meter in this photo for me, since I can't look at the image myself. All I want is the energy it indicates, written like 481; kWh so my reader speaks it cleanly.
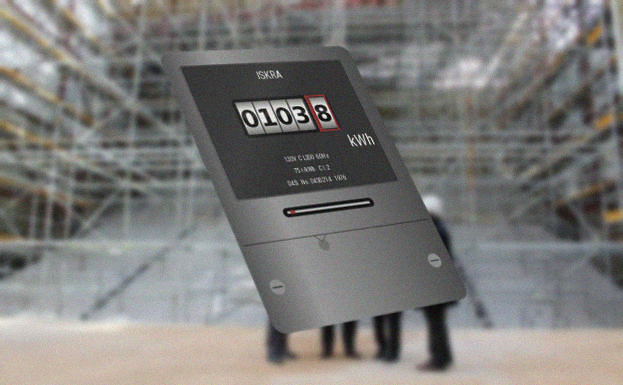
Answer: 103.8; kWh
